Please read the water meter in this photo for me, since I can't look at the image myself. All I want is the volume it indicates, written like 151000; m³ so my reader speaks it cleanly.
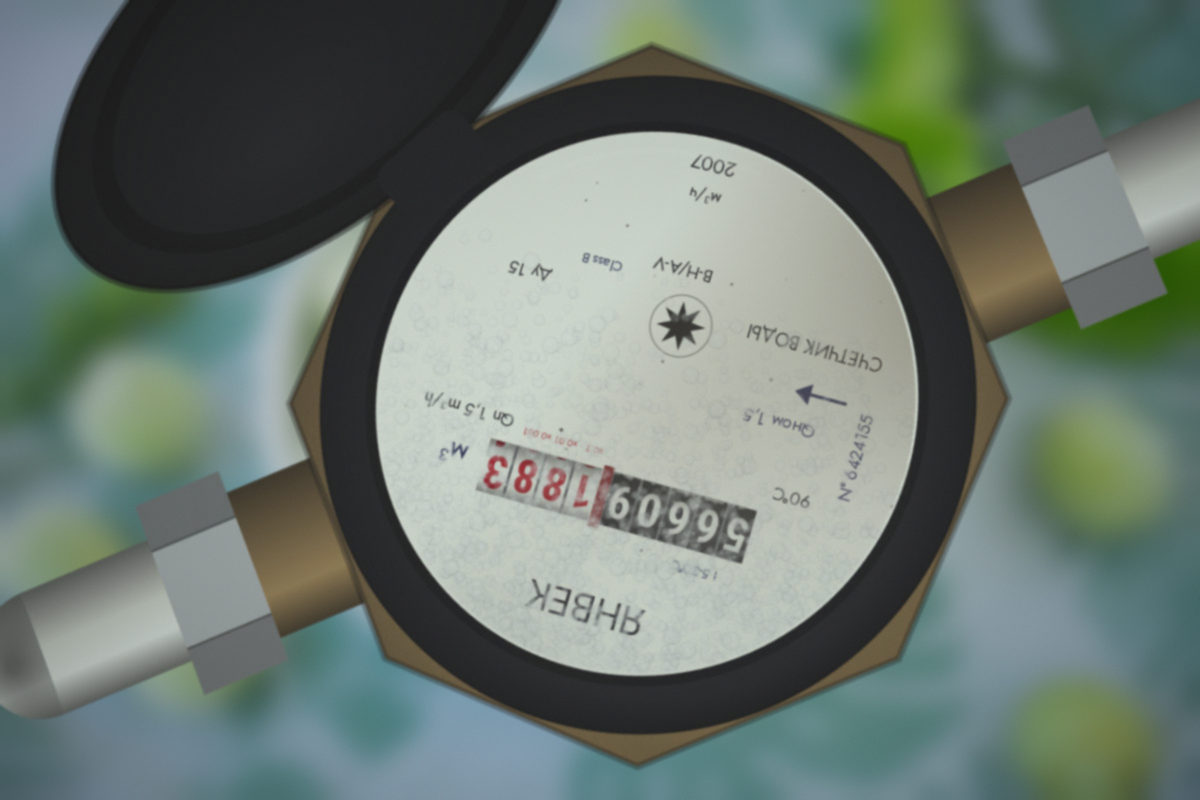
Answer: 56609.1883; m³
